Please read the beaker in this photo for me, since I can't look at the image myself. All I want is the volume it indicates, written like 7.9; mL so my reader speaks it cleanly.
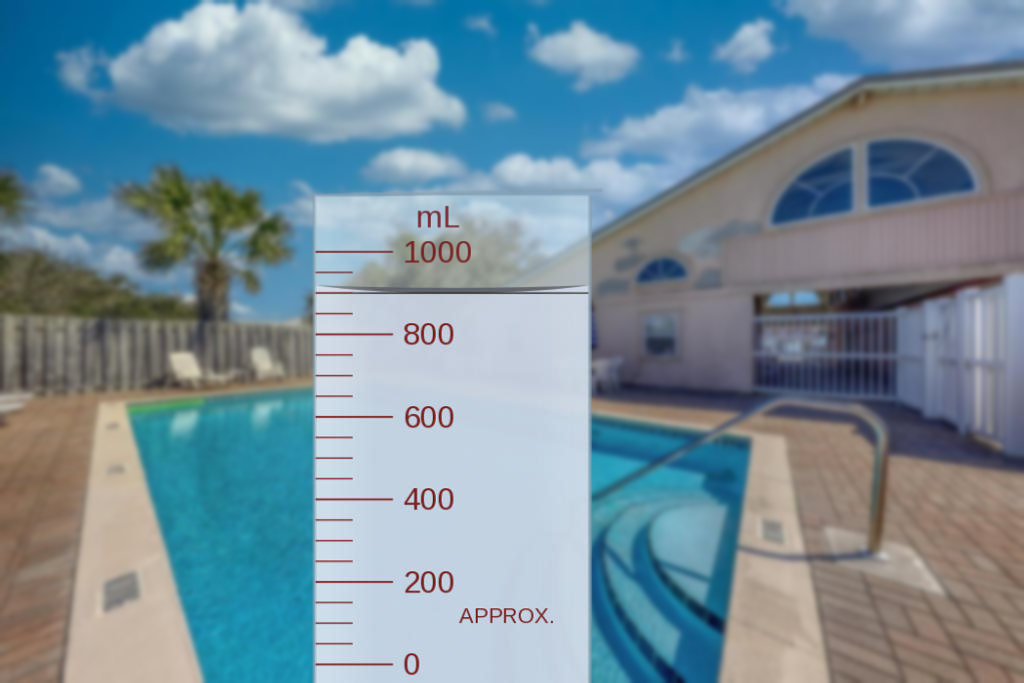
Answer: 900; mL
